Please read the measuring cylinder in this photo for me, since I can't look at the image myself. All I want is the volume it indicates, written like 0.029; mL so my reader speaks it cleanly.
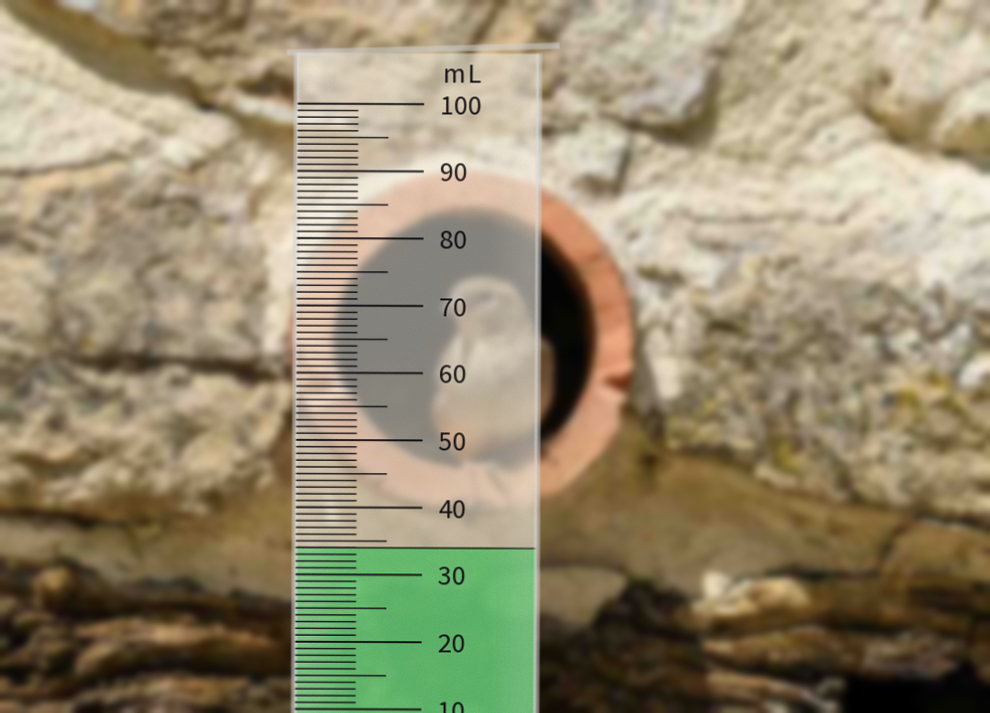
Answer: 34; mL
